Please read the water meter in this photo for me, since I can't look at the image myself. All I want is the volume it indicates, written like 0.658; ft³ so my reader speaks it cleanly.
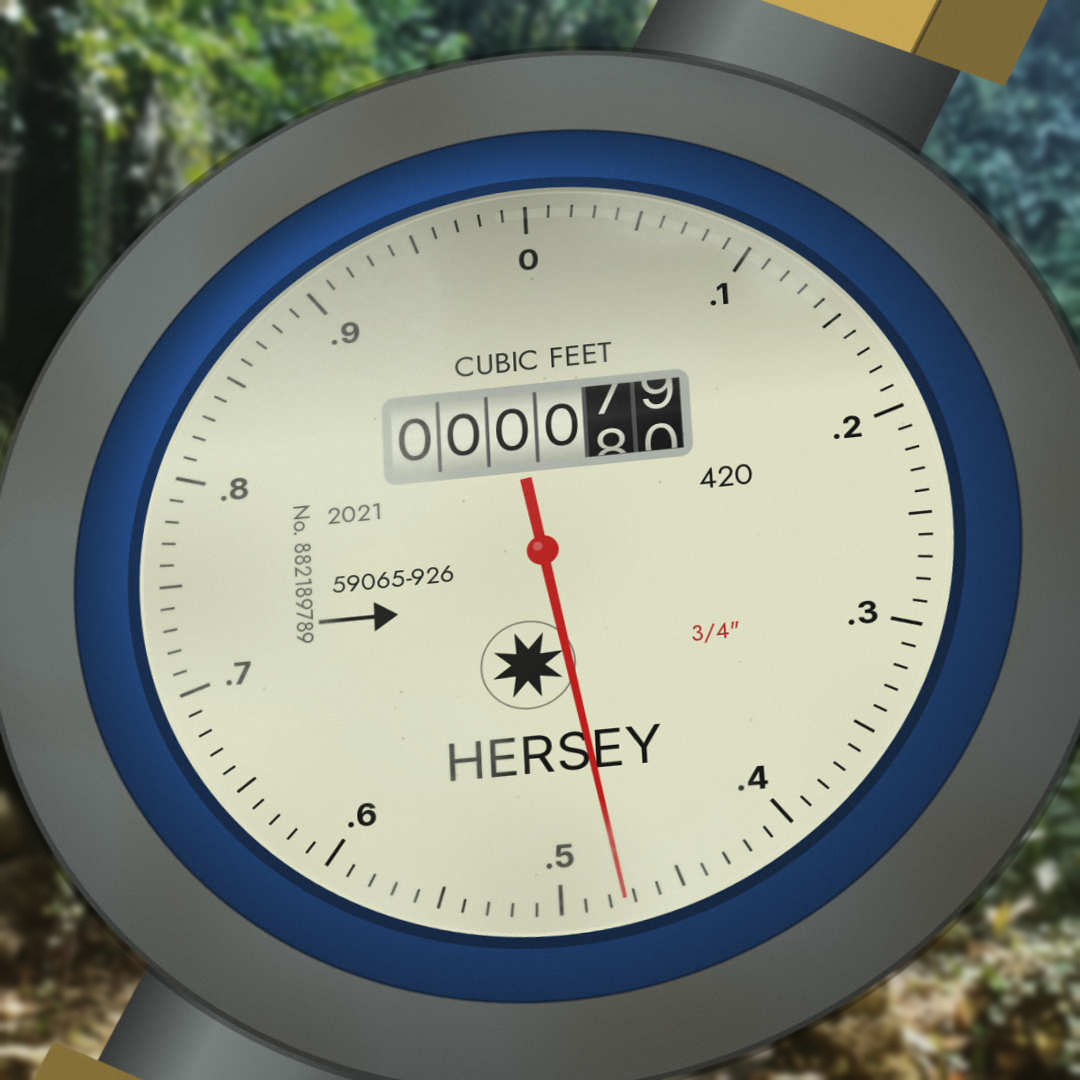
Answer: 79.47; ft³
